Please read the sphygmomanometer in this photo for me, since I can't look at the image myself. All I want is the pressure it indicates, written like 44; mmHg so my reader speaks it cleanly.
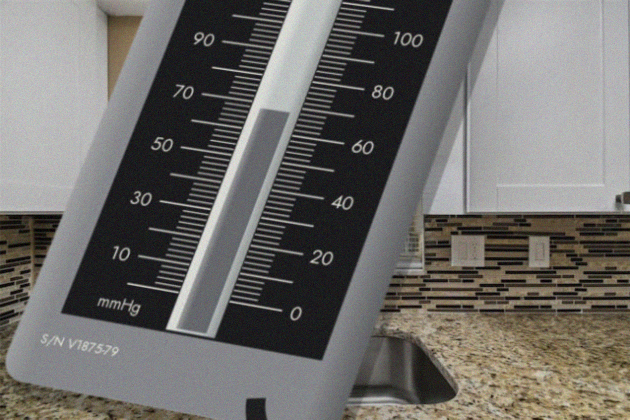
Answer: 68; mmHg
